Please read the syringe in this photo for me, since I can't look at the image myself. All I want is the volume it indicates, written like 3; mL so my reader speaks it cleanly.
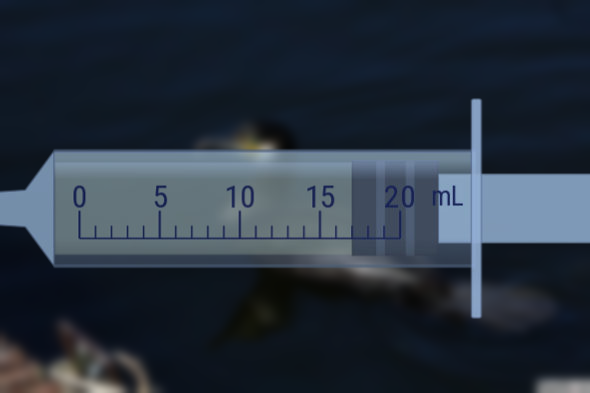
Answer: 17; mL
